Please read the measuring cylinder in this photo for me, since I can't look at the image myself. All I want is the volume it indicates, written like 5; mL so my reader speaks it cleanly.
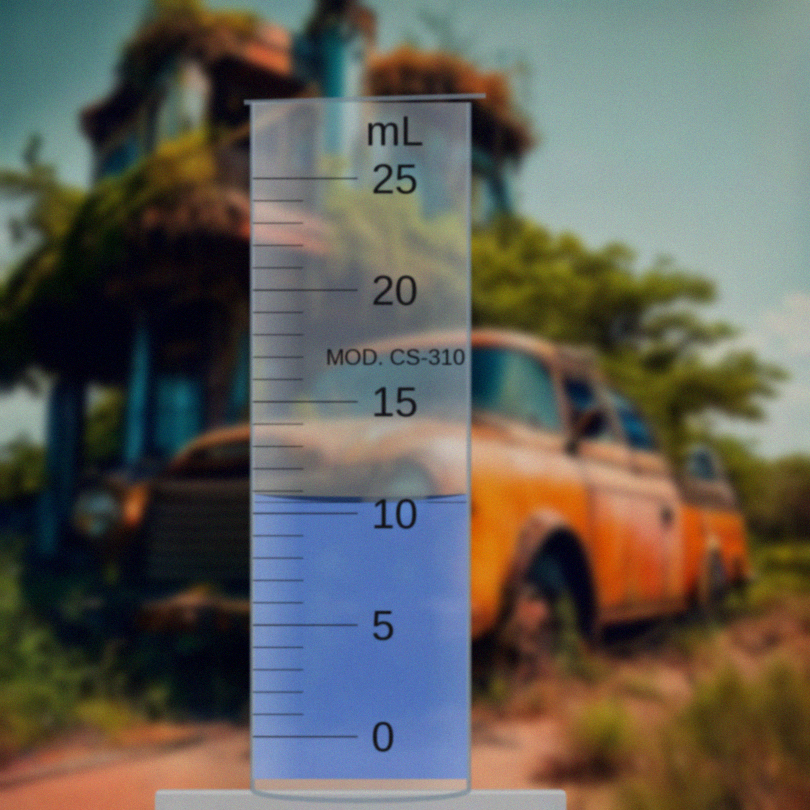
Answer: 10.5; mL
